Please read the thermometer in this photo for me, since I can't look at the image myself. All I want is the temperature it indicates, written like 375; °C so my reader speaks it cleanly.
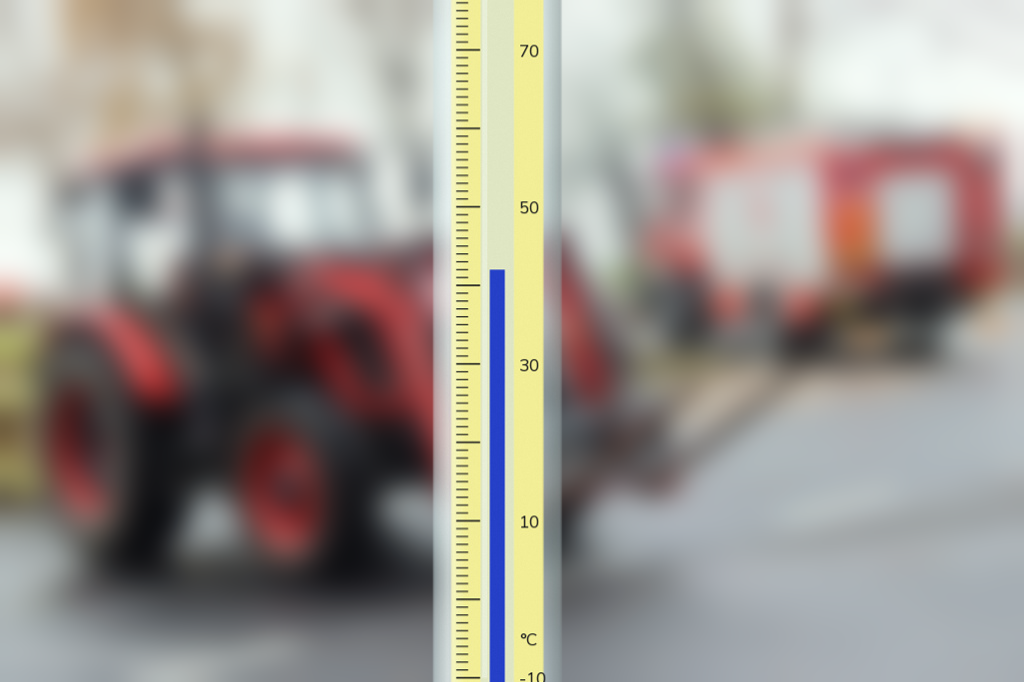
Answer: 42; °C
